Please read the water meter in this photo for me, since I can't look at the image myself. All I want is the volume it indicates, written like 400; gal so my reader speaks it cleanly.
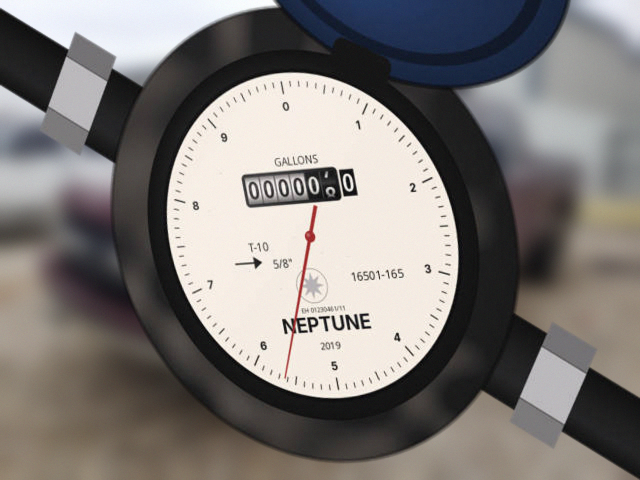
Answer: 75.6; gal
